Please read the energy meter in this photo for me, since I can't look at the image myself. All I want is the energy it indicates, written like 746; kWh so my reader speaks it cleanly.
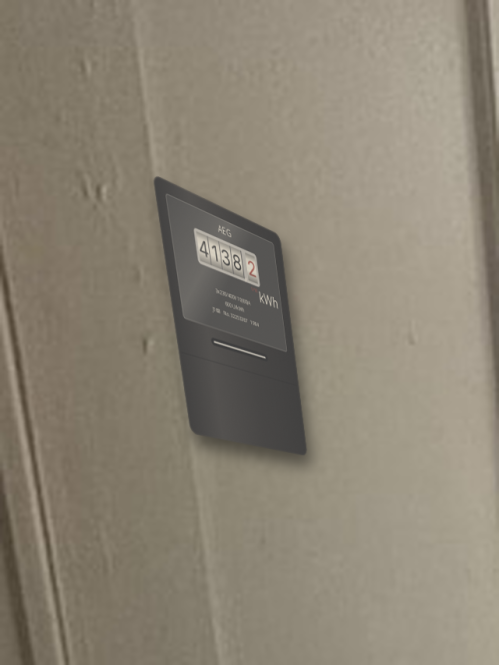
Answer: 4138.2; kWh
